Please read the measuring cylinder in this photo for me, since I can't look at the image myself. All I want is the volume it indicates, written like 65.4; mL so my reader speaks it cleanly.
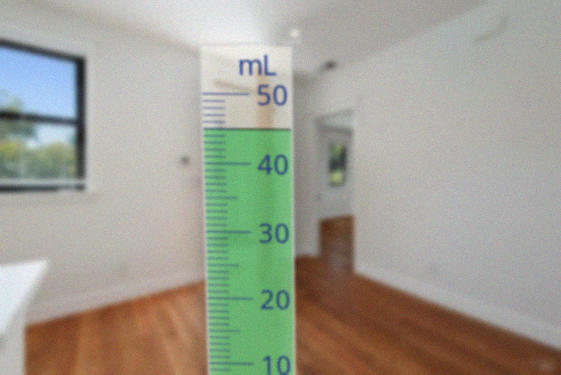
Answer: 45; mL
